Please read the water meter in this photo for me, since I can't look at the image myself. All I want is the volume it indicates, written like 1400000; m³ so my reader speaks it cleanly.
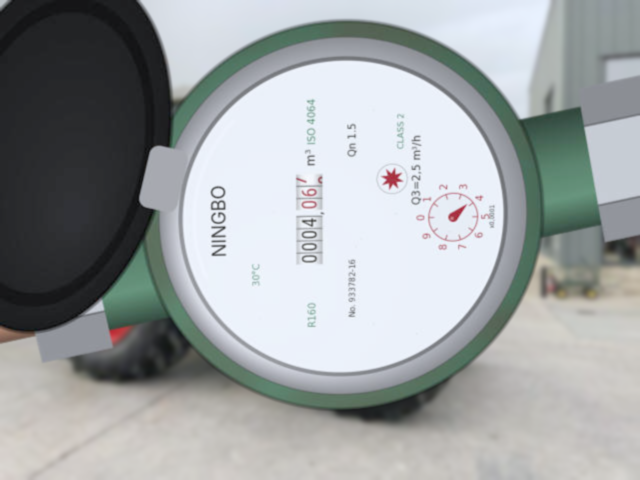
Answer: 4.0673; m³
